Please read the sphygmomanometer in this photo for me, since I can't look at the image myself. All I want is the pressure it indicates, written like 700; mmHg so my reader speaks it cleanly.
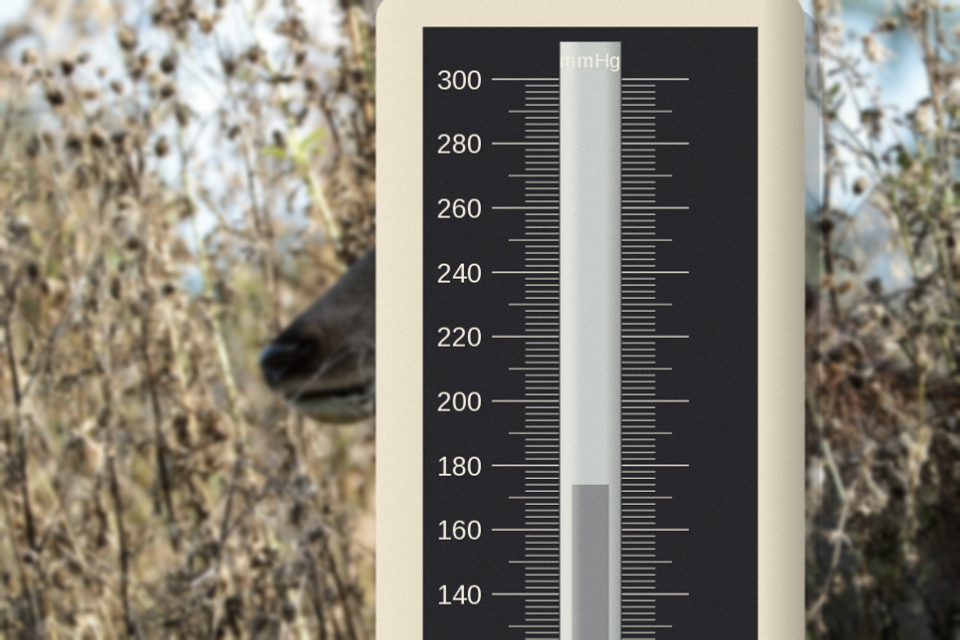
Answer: 174; mmHg
